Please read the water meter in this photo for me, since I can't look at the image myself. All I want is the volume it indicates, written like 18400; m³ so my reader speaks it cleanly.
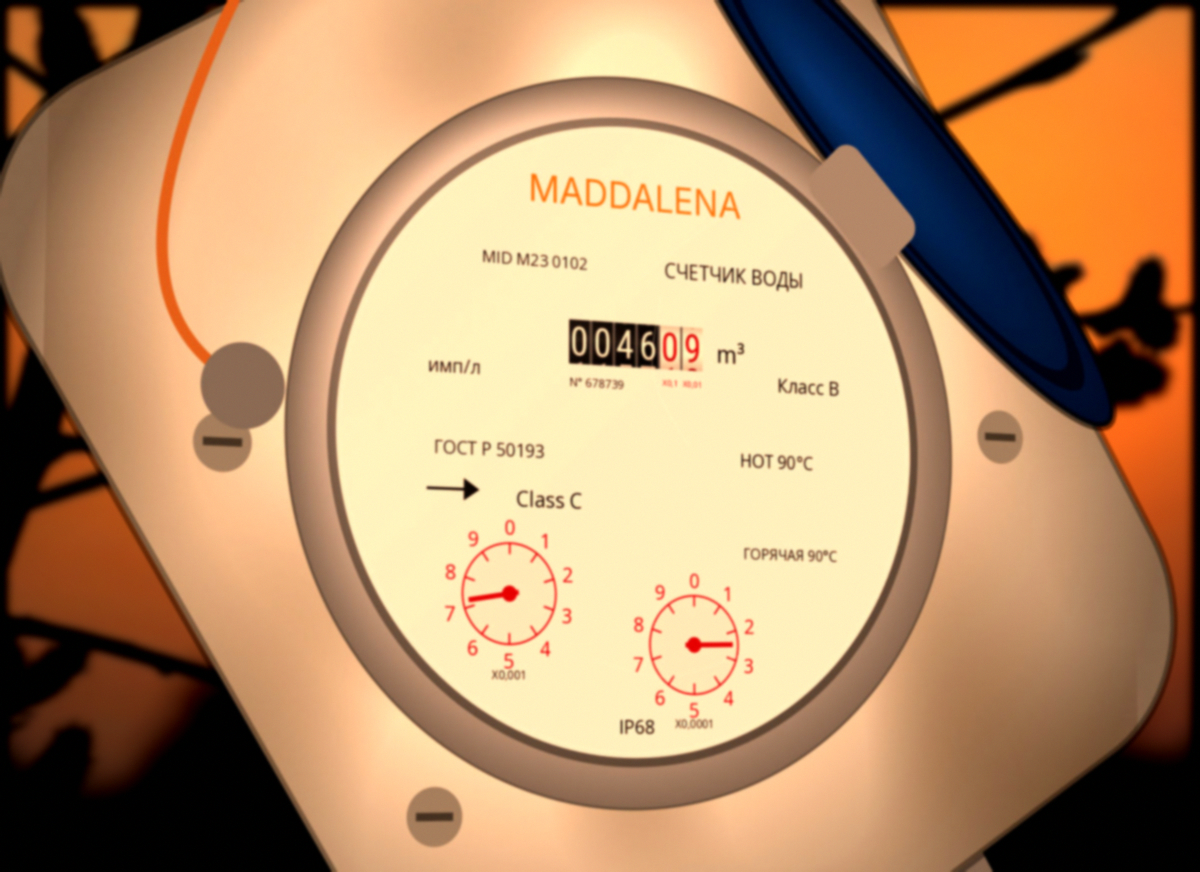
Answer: 46.0972; m³
